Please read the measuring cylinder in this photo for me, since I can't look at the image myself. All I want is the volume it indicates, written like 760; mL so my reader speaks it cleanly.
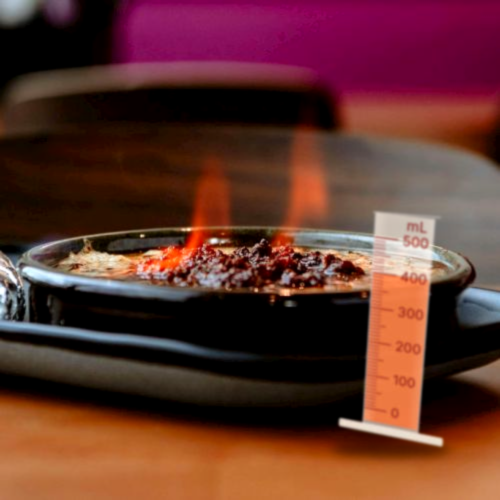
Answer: 400; mL
